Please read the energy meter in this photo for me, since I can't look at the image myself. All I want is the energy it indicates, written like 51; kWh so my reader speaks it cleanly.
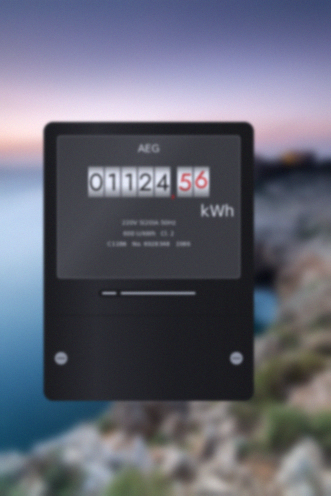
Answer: 1124.56; kWh
